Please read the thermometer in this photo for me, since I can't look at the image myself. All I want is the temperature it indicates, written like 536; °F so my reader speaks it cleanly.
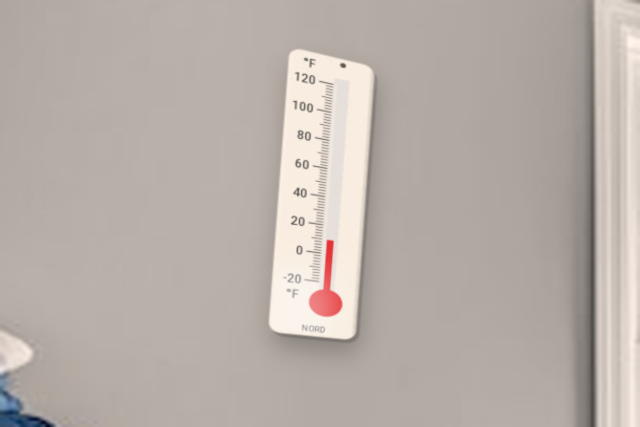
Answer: 10; °F
